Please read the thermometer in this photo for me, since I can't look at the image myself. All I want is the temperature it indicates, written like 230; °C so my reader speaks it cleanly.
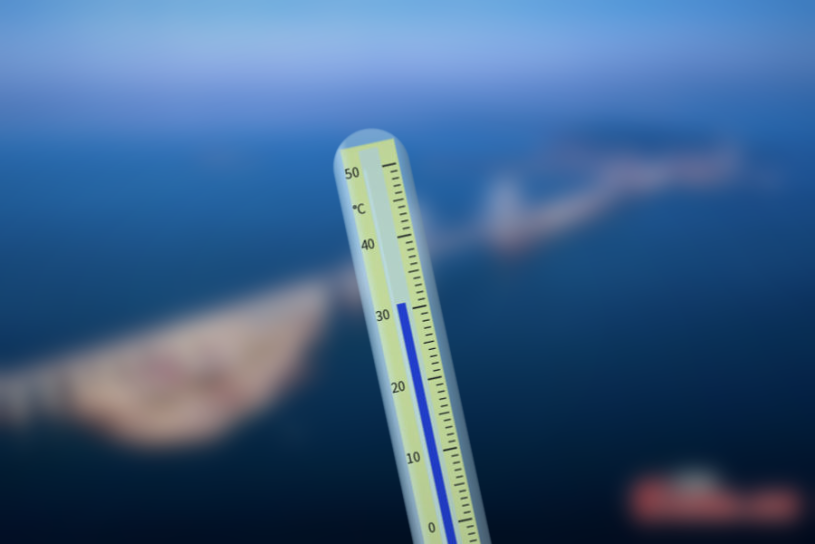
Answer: 31; °C
